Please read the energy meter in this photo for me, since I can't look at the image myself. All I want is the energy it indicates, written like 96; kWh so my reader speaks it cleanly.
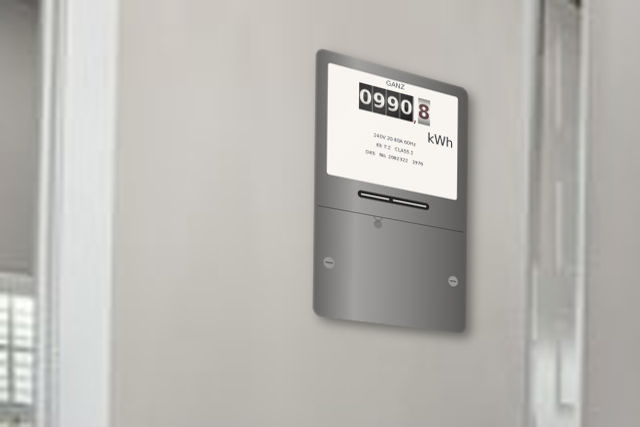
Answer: 990.8; kWh
